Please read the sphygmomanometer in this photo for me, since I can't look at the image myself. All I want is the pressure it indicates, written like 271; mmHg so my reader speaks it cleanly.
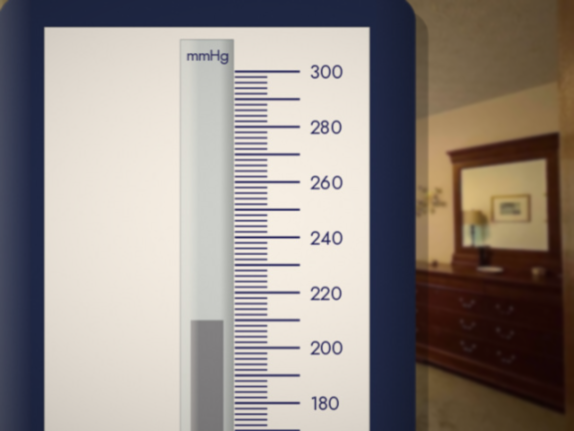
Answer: 210; mmHg
